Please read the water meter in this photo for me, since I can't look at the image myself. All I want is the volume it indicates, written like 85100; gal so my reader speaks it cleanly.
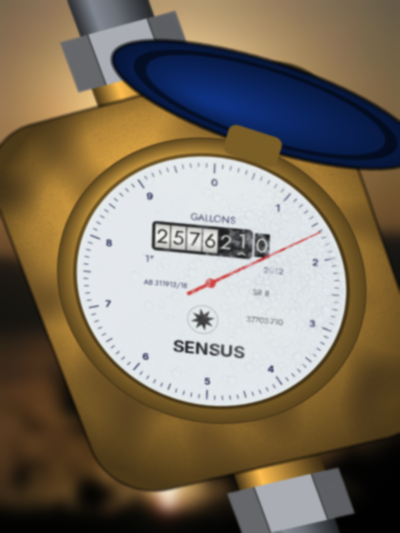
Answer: 2576211.6; gal
